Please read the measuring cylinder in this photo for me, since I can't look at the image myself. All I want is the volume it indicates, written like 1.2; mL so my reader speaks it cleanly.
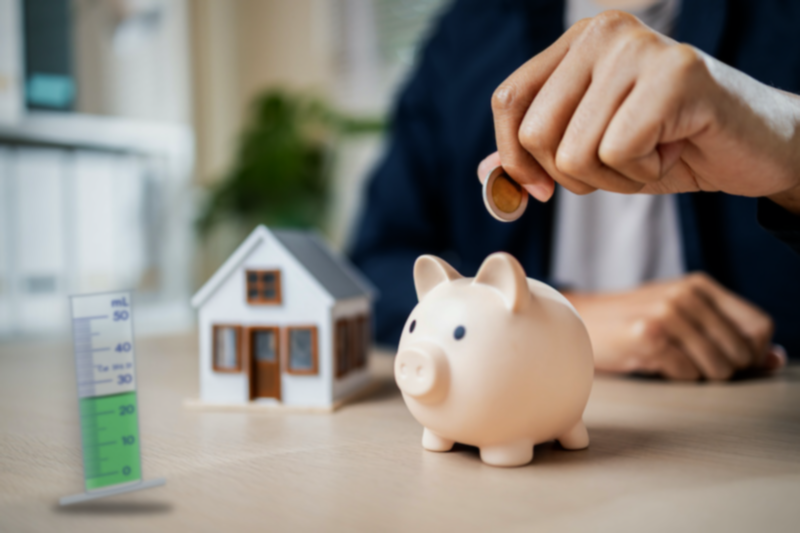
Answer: 25; mL
